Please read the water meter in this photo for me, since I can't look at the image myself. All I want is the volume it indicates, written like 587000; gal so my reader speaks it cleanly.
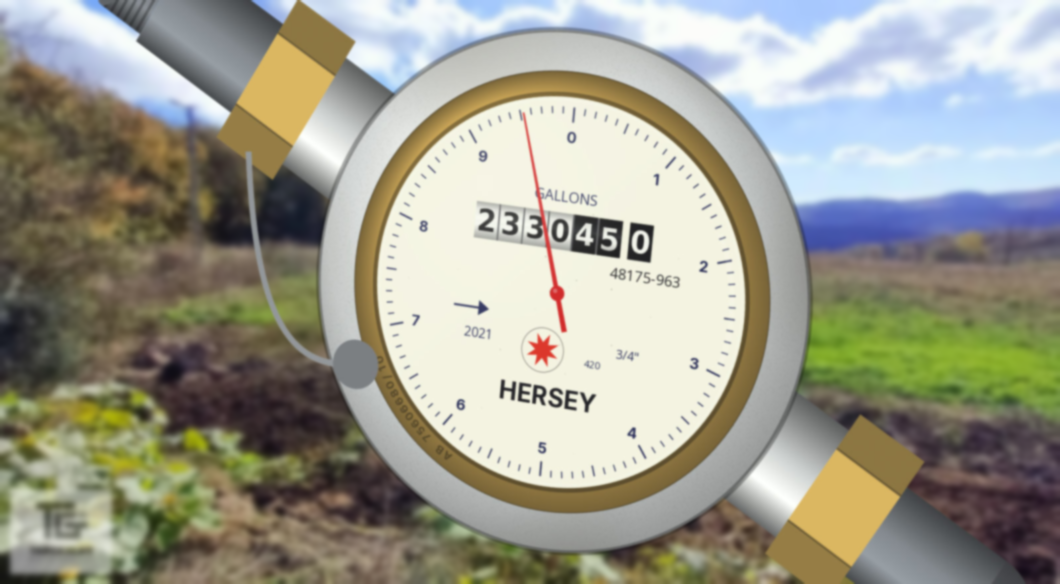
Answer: 2330449.5; gal
